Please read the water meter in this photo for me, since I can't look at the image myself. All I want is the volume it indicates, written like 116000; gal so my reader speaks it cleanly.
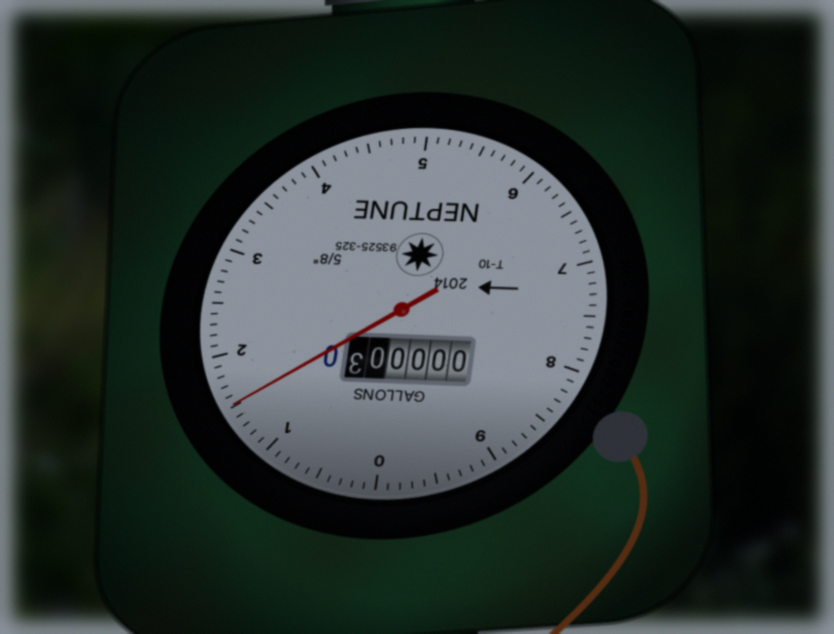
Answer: 31.5; gal
